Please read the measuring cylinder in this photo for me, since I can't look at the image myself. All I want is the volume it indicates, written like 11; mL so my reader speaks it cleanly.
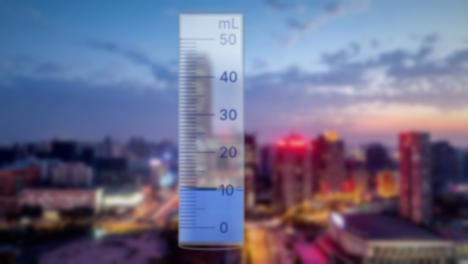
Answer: 10; mL
